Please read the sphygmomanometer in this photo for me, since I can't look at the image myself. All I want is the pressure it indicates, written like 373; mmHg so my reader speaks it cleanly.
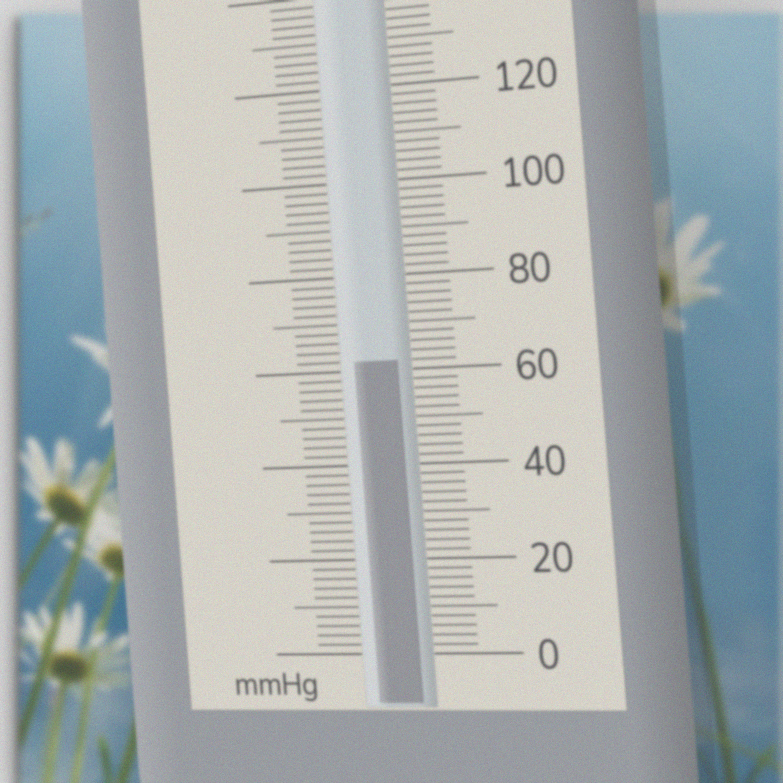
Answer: 62; mmHg
